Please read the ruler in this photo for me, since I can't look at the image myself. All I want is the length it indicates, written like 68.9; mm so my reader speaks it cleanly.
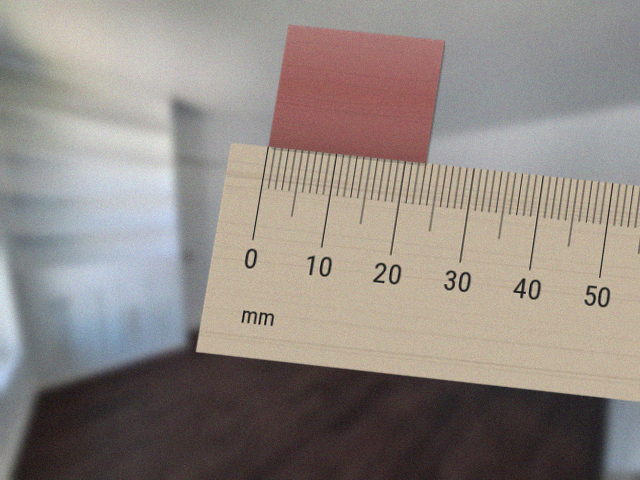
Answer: 23; mm
